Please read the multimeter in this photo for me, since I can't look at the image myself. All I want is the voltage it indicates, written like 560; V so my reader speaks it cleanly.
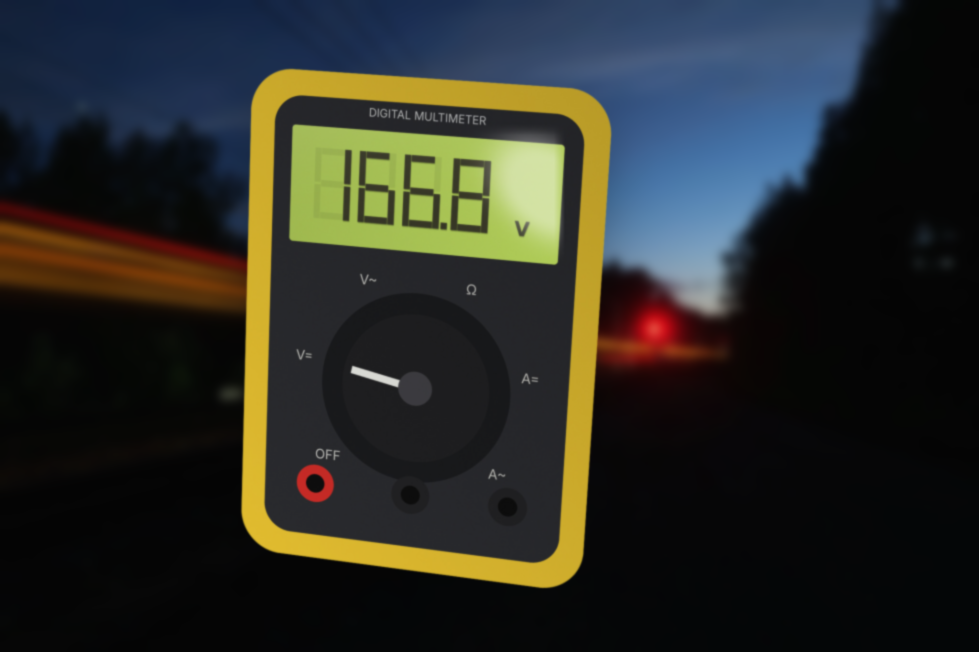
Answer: 166.8; V
